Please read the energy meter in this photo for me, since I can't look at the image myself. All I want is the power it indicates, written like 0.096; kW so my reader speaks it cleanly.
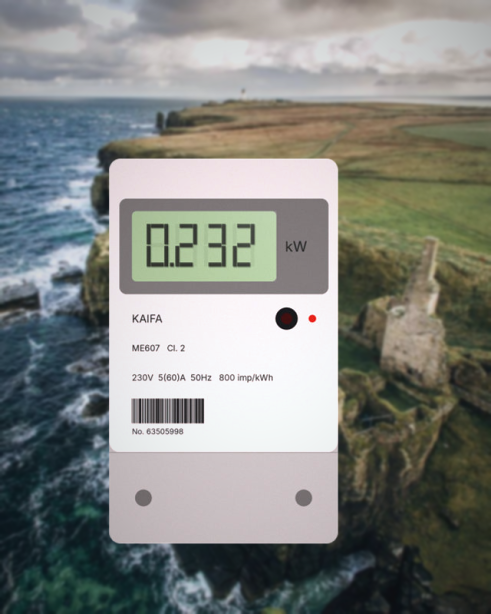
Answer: 0.232; kW
